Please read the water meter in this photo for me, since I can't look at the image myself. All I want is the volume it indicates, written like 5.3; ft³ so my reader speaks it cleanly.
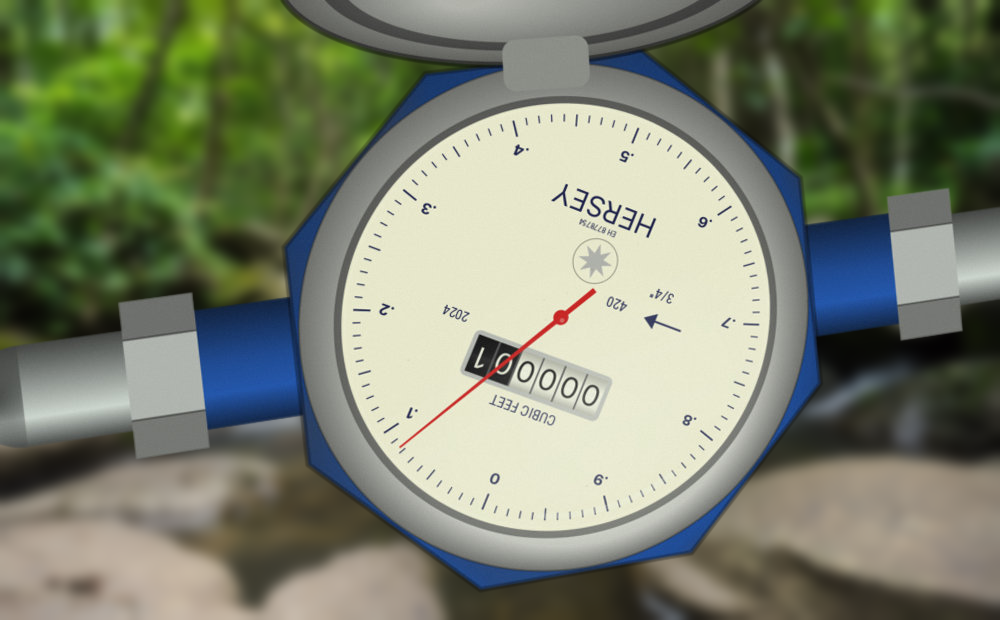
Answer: 1.08; ft³
